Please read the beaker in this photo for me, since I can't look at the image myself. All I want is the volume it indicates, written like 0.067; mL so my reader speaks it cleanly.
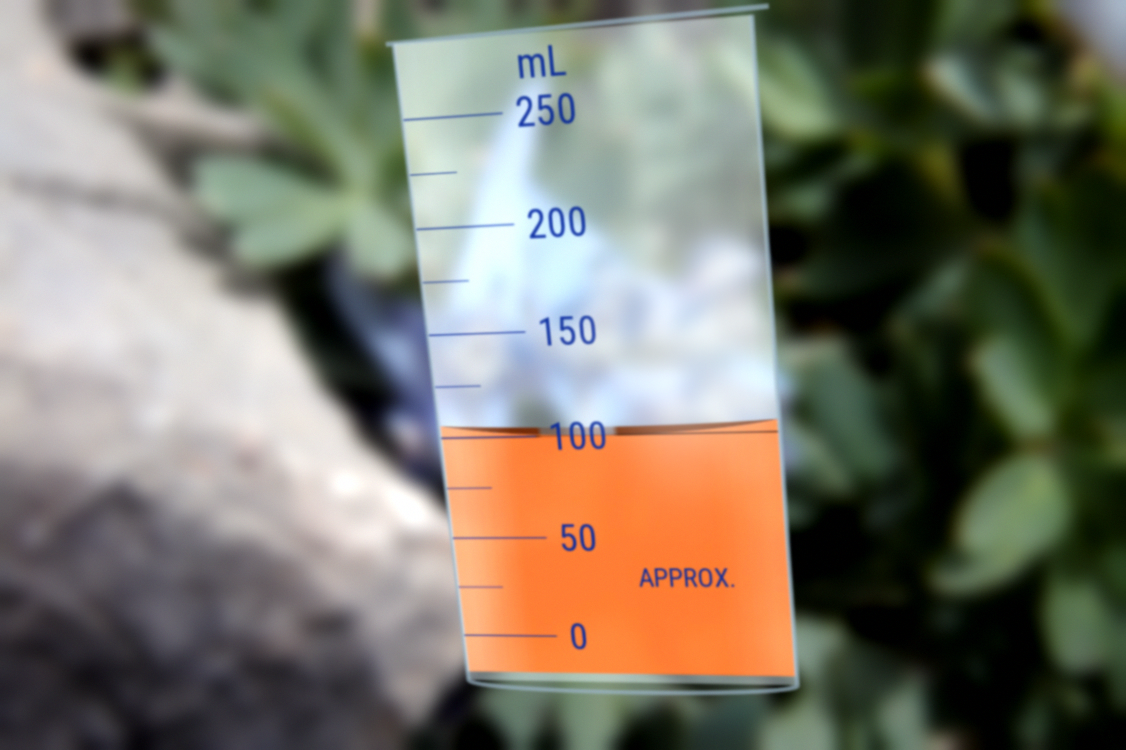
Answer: 100; mL
